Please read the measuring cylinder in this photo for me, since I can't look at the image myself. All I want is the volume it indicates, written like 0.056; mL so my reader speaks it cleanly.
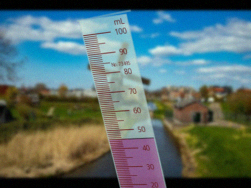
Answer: 45; mL
